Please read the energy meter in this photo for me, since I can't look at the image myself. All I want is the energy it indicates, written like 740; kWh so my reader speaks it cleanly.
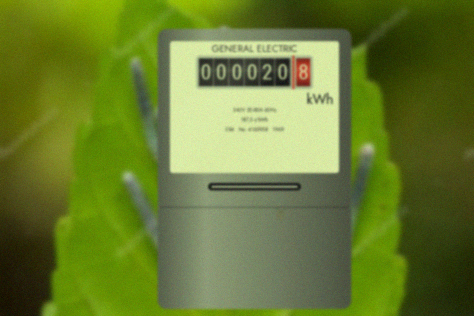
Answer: 20.8; kWh
